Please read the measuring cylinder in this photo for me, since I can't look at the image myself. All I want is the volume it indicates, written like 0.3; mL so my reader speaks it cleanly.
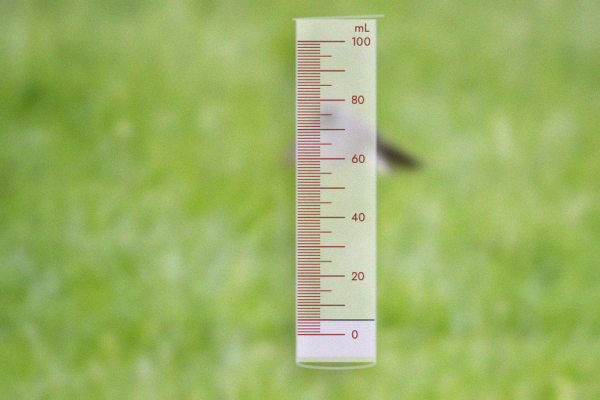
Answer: 5; mL
